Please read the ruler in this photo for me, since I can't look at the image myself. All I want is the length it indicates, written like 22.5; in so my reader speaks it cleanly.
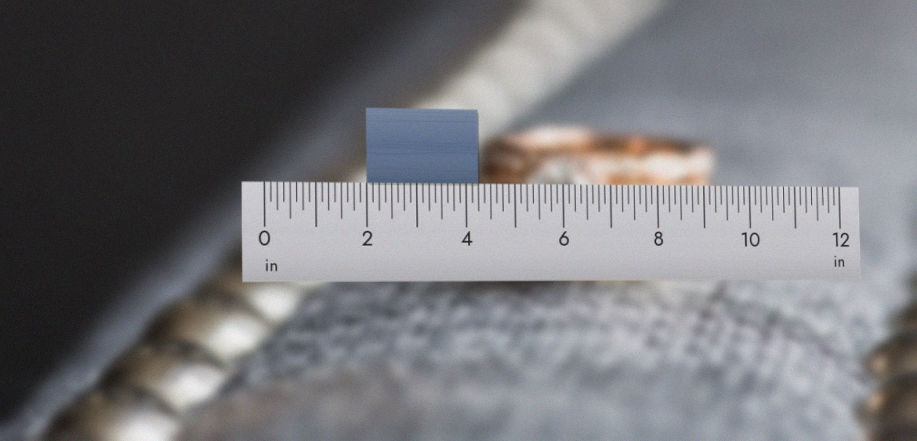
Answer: 2.25; in
